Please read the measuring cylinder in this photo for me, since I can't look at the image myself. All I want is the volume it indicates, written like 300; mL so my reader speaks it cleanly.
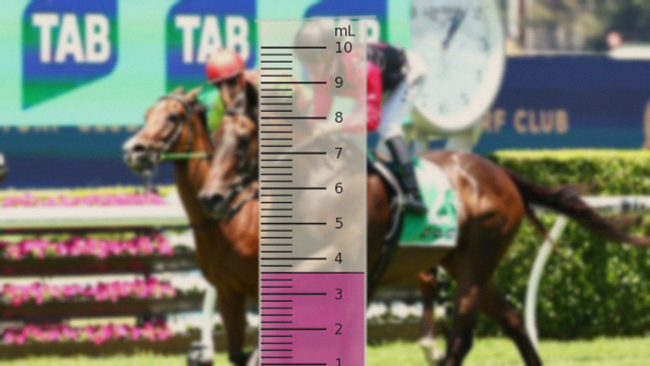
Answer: 3.6; mL
